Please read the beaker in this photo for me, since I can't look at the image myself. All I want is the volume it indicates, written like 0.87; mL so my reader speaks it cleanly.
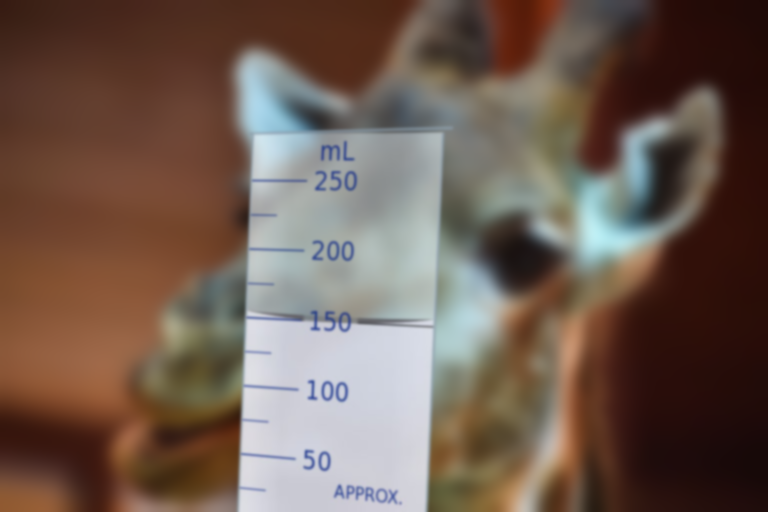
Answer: 150; mL
